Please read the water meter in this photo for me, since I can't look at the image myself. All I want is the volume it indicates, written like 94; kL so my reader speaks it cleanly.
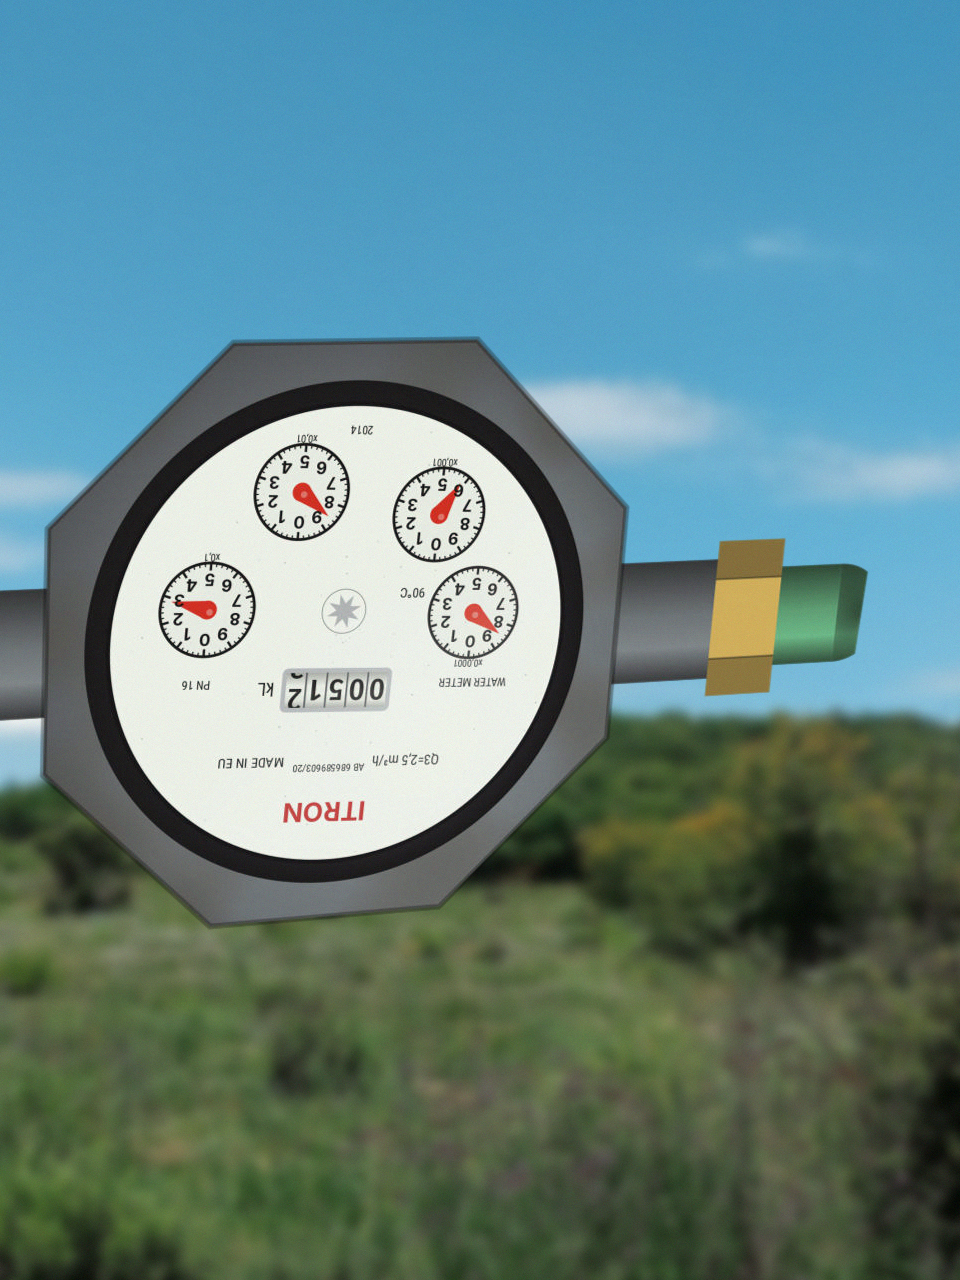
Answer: 512.2858; kL
